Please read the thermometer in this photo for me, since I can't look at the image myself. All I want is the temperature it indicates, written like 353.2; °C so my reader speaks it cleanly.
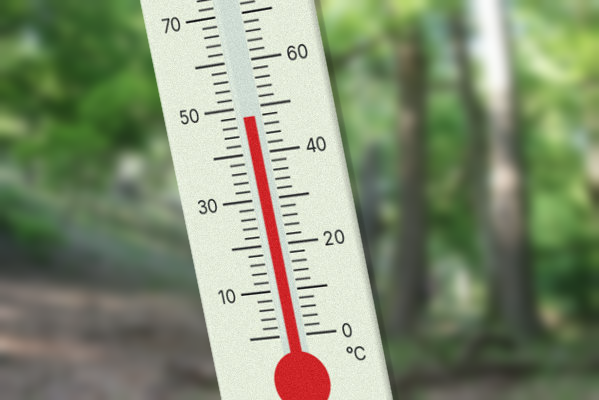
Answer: 48; °C
